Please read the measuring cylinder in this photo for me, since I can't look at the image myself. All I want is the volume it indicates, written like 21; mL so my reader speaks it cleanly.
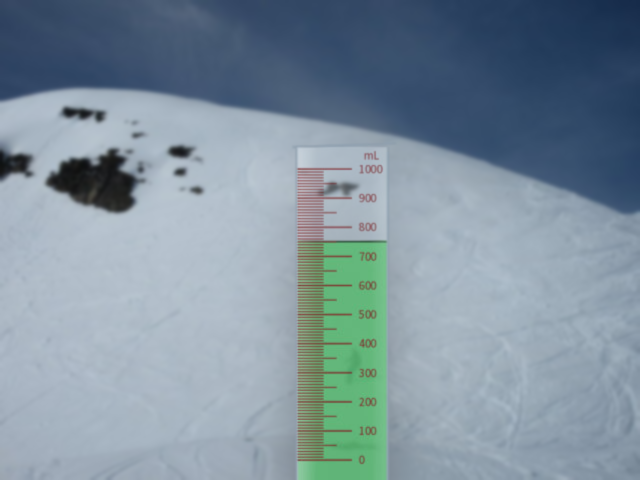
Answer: 750; mL
